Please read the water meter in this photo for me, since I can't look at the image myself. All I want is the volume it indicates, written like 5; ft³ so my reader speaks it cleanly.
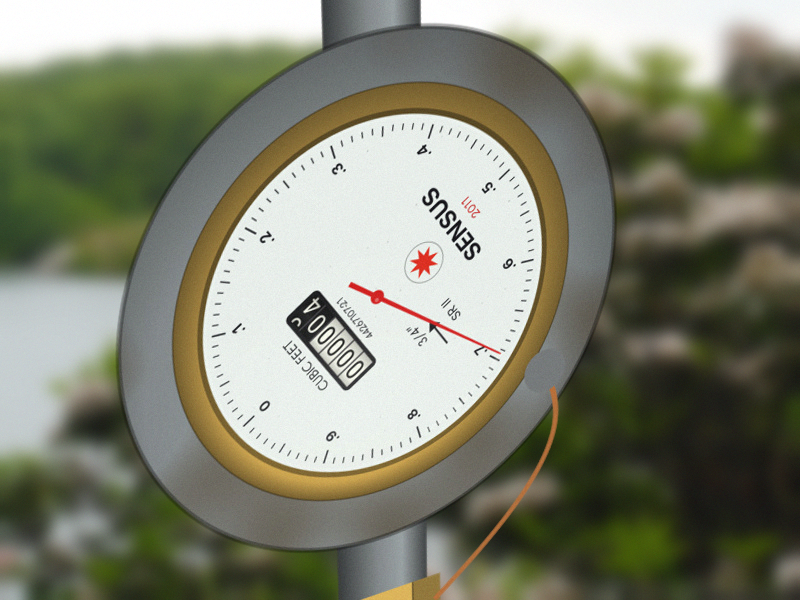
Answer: 3.69; ft³
